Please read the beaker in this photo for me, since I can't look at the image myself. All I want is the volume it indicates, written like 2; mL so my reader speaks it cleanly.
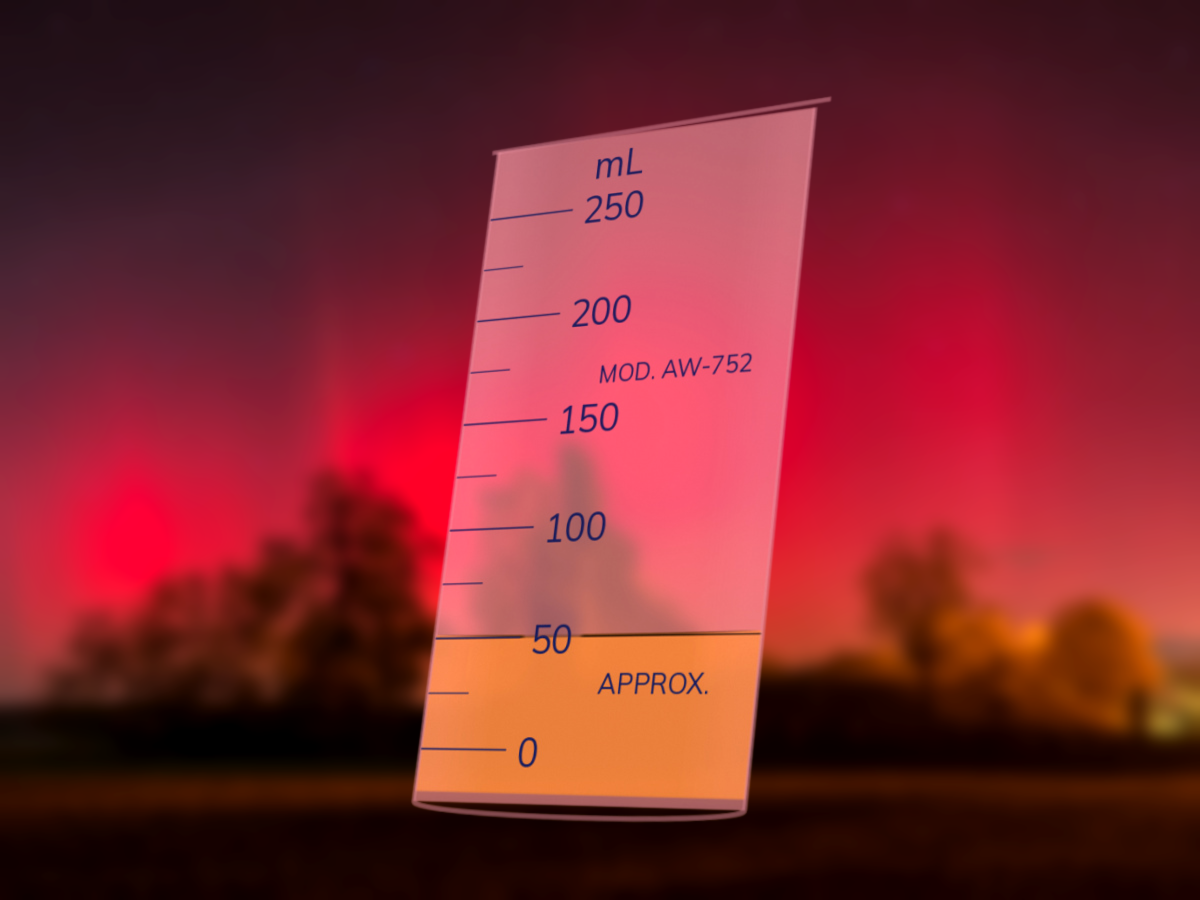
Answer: 50; mL
